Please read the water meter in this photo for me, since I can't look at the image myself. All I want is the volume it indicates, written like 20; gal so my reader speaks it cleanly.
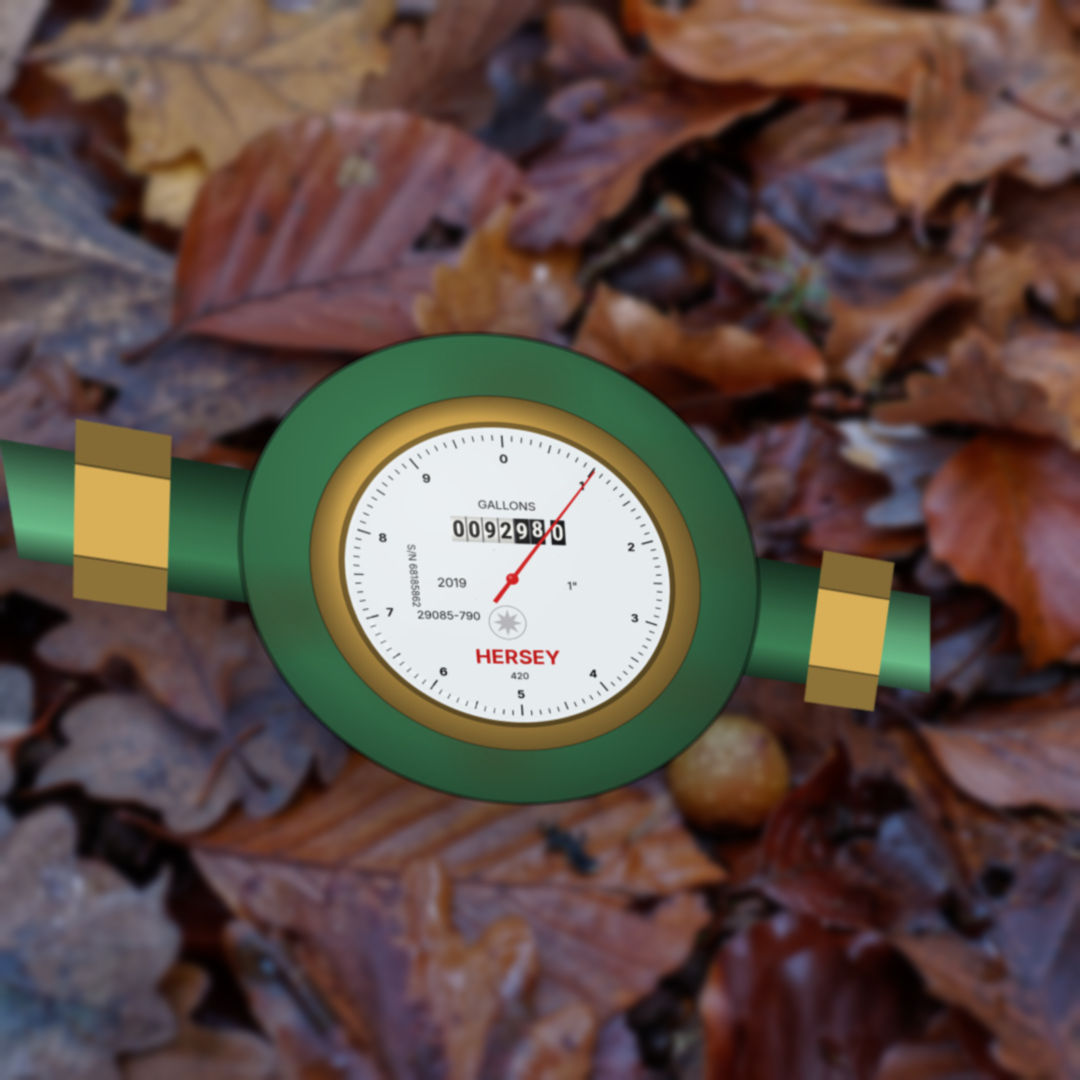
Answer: 92981.0; gal
